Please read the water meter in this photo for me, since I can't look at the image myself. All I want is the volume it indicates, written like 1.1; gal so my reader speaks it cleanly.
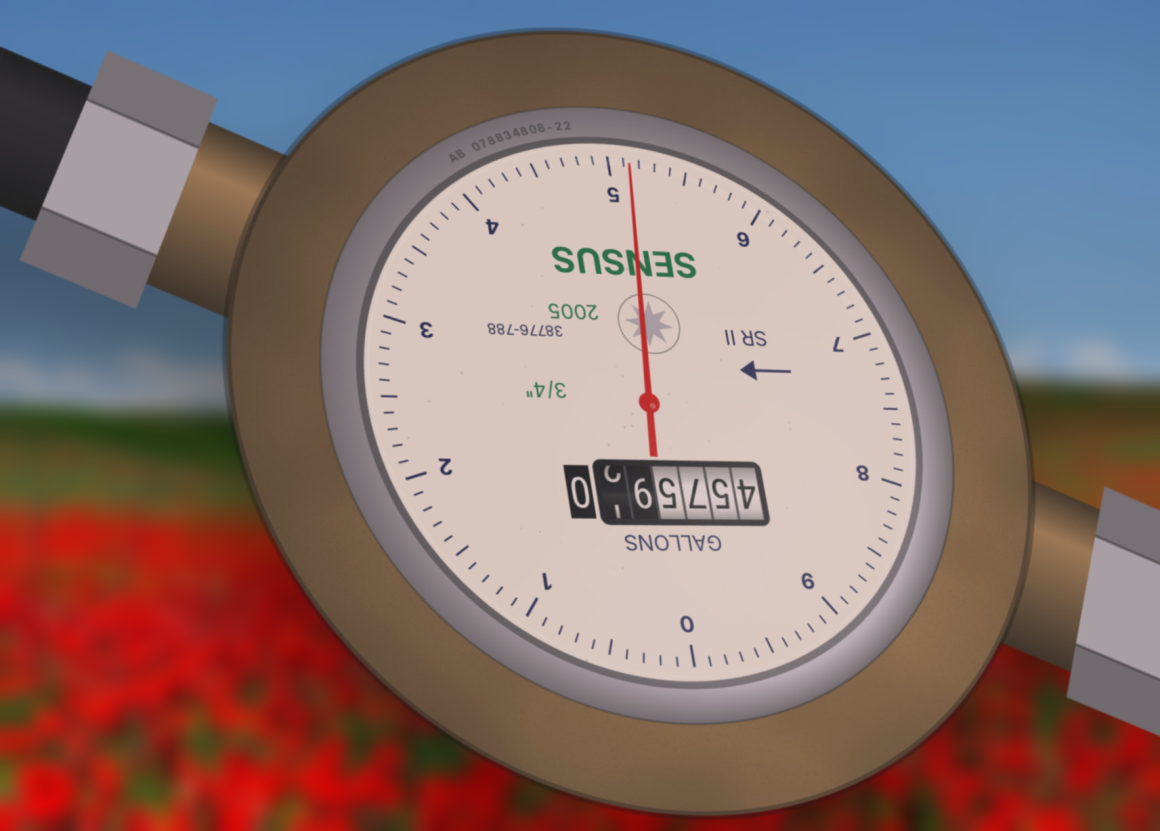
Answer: 4575915.1; gal
